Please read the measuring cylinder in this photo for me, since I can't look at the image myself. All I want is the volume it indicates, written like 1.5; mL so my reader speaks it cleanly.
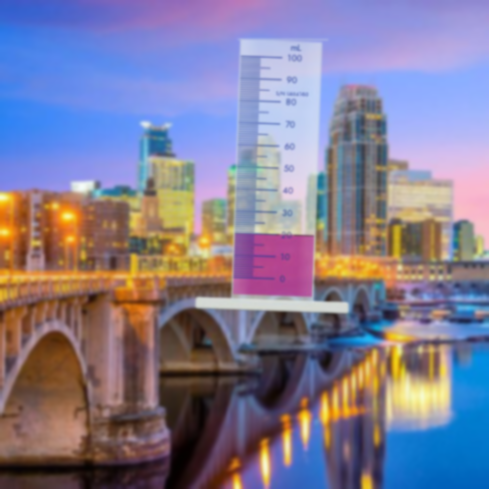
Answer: 20; mL
